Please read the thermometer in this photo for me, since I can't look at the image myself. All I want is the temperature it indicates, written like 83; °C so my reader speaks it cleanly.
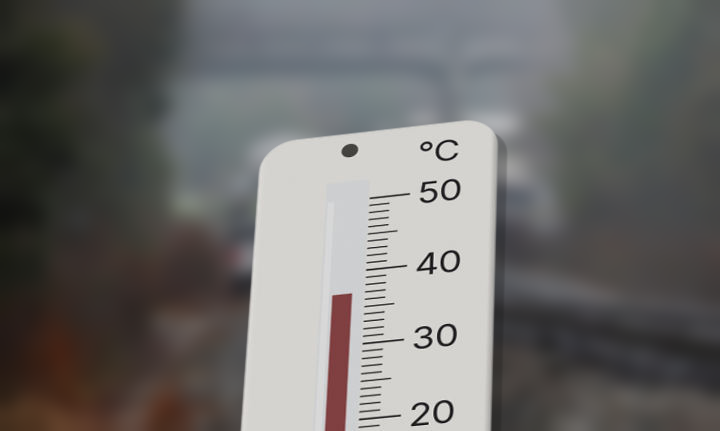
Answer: 37; °C
